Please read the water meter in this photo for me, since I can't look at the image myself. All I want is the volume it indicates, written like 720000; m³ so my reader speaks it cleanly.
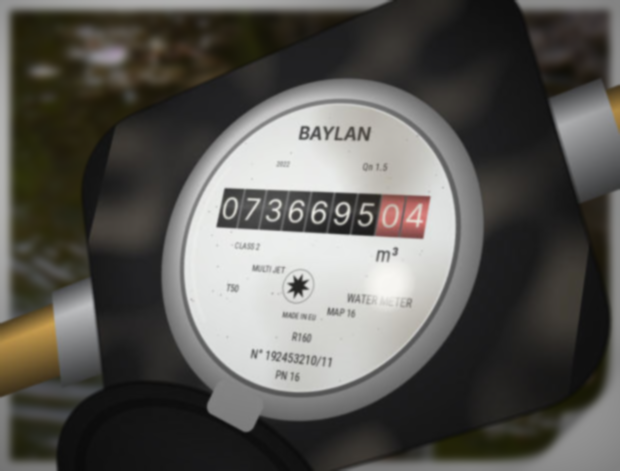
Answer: 736695.04; m³
